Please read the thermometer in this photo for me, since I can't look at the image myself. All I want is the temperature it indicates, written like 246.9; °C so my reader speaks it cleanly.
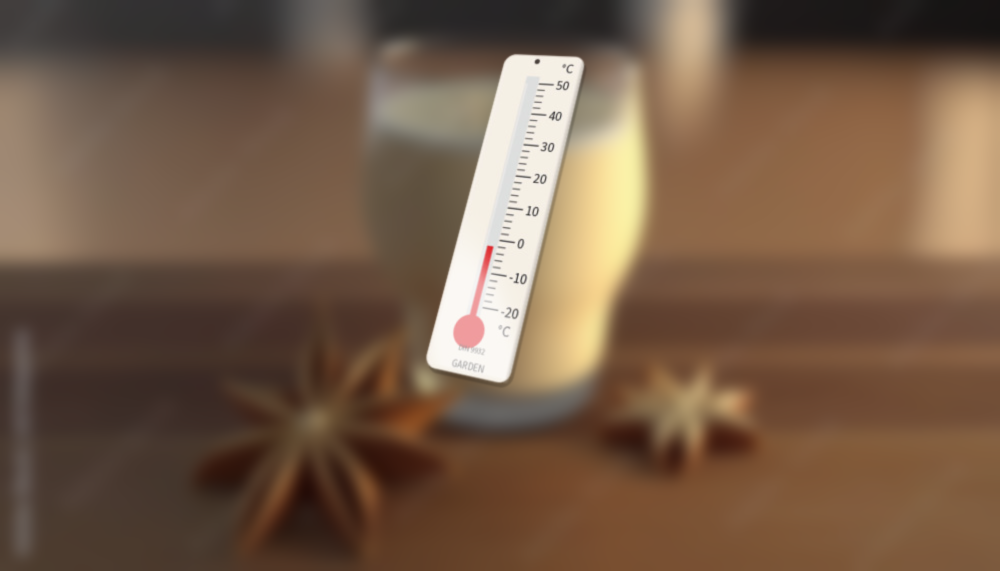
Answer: -2; °C
